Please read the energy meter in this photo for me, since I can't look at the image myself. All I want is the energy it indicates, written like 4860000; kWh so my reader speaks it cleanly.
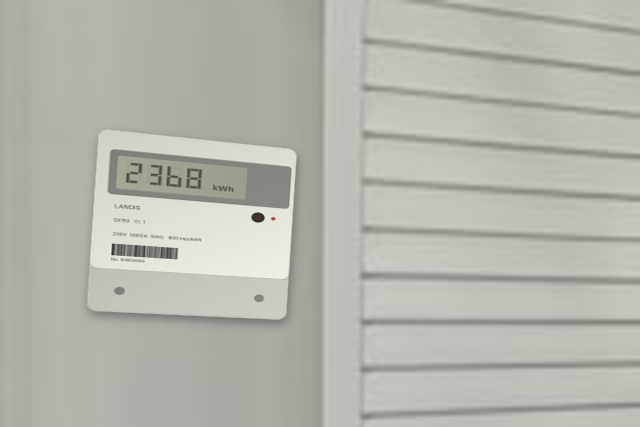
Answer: 2368; kWh
